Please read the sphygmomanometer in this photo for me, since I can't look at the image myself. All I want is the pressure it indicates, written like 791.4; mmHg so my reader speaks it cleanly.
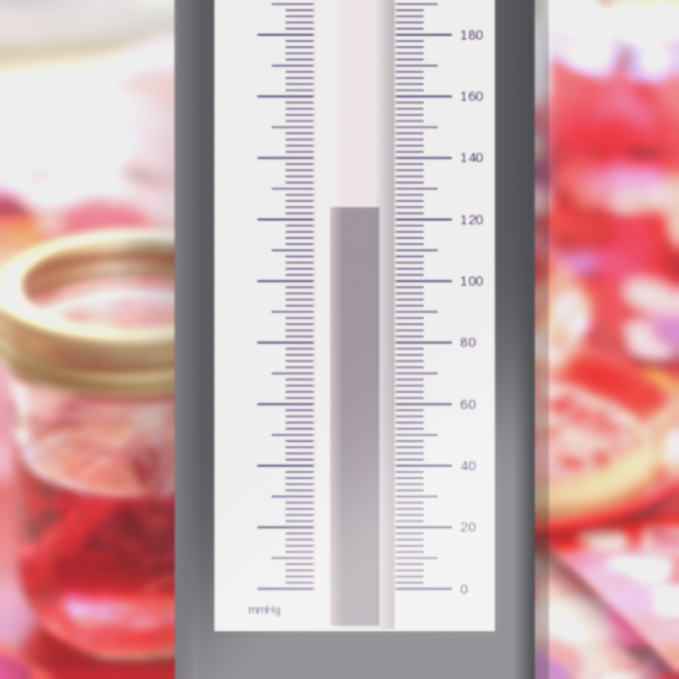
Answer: 124; mmHg
